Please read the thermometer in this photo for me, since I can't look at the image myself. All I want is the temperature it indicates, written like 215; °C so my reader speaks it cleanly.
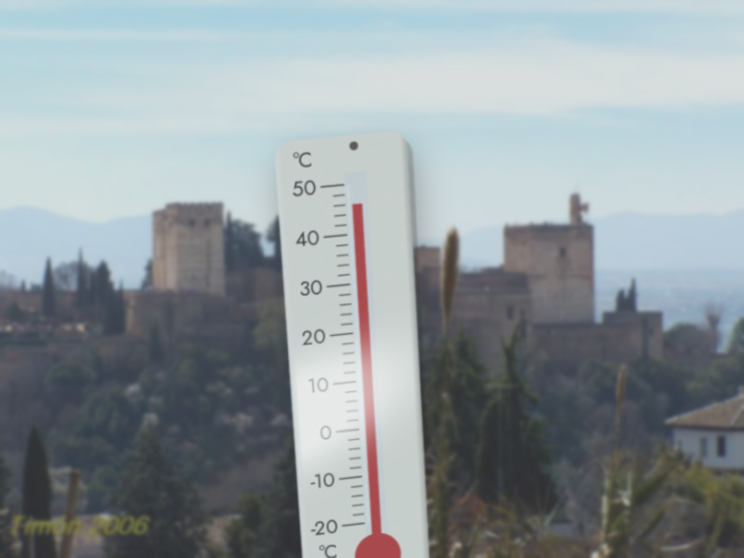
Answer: 46; °C
